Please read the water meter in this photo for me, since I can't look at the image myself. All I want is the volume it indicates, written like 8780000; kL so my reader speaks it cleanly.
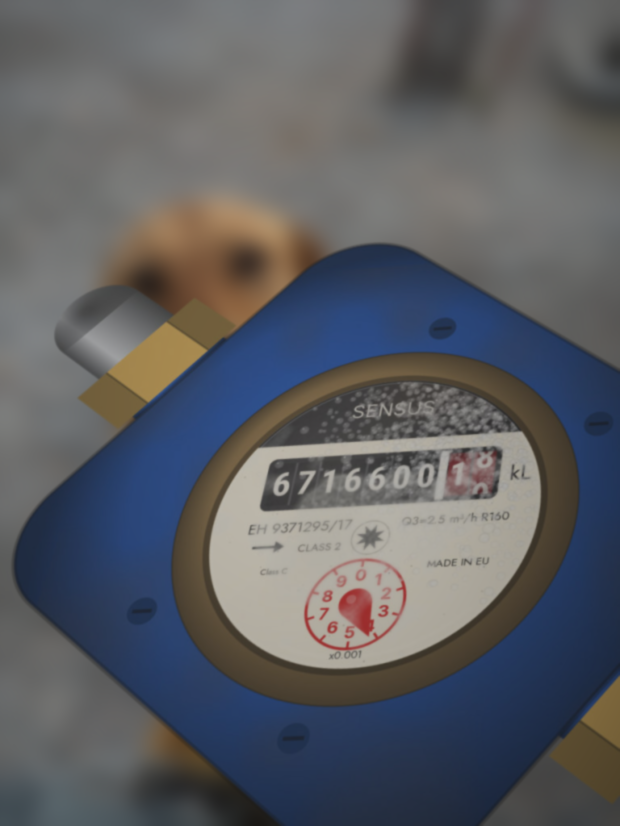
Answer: 6716600.184; kL
